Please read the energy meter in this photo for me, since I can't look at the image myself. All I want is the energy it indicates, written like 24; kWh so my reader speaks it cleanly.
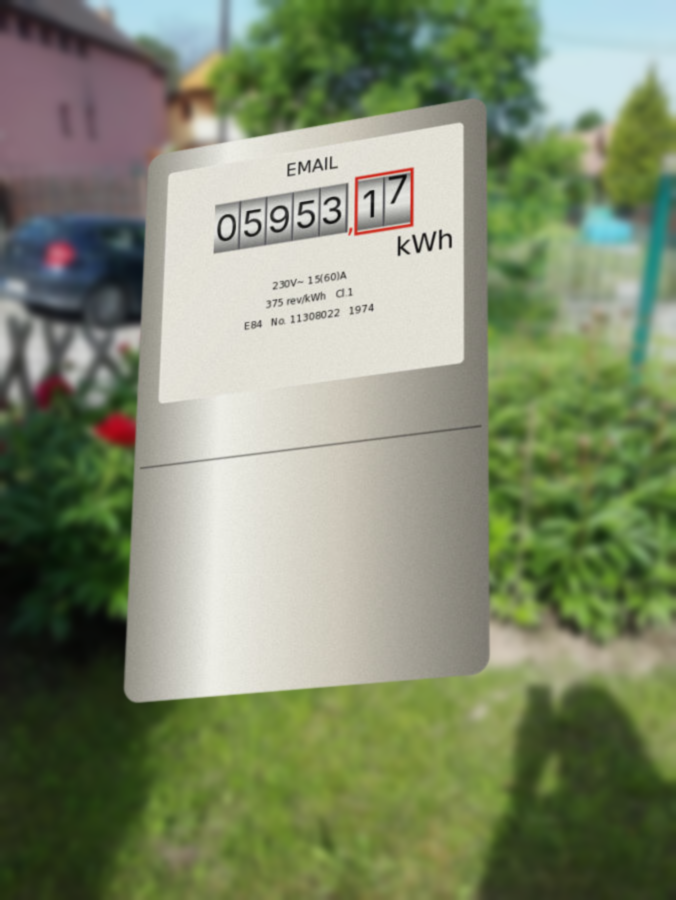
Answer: 5953.17; kWh
